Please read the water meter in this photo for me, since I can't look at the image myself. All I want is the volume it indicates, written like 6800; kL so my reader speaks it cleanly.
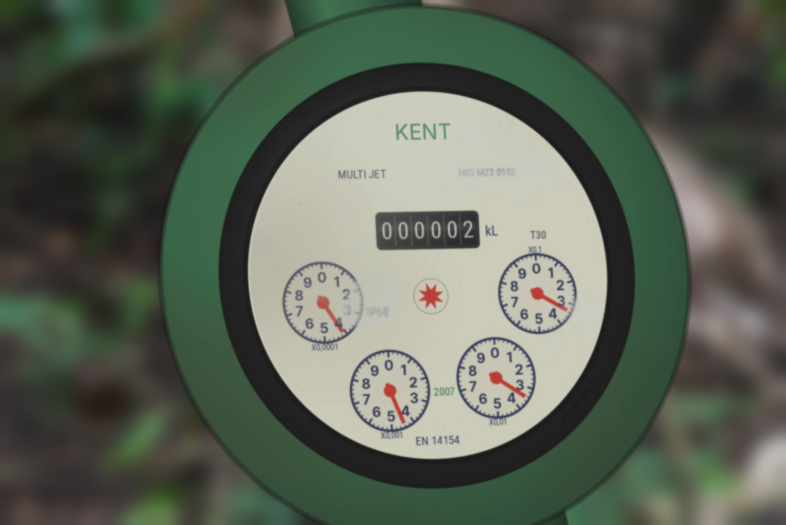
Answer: 2.3344; kL
